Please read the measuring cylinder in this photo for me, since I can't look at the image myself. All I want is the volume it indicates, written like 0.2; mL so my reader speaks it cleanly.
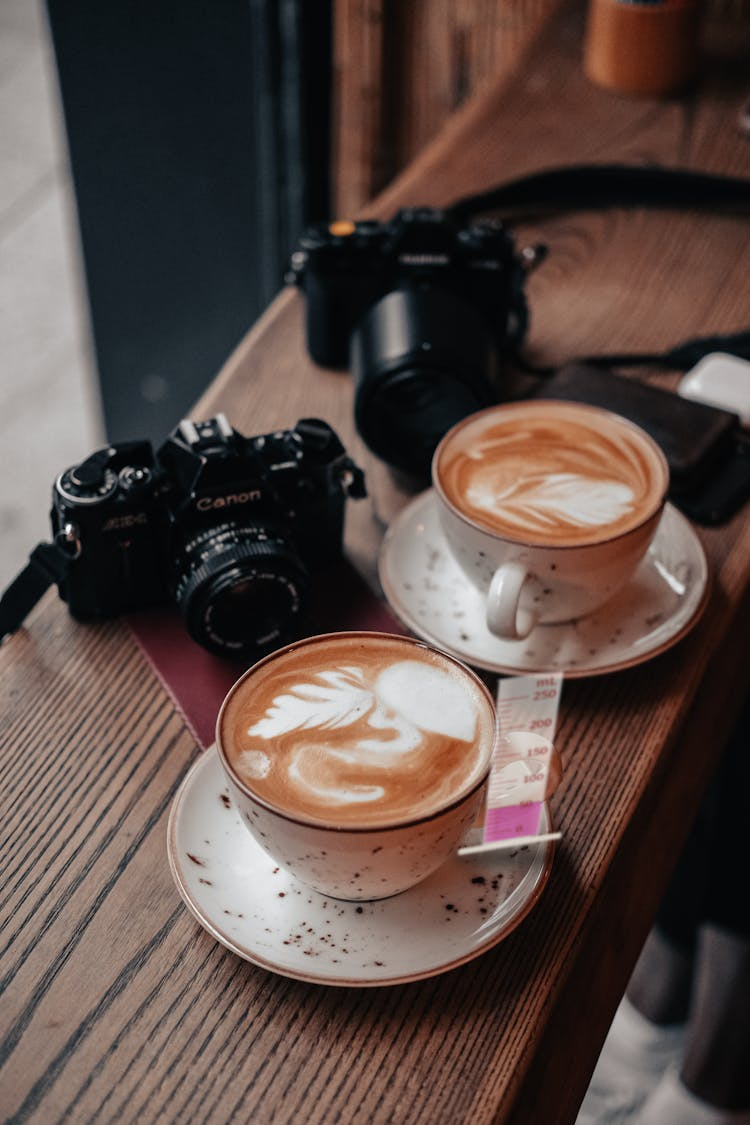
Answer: 50; mL
